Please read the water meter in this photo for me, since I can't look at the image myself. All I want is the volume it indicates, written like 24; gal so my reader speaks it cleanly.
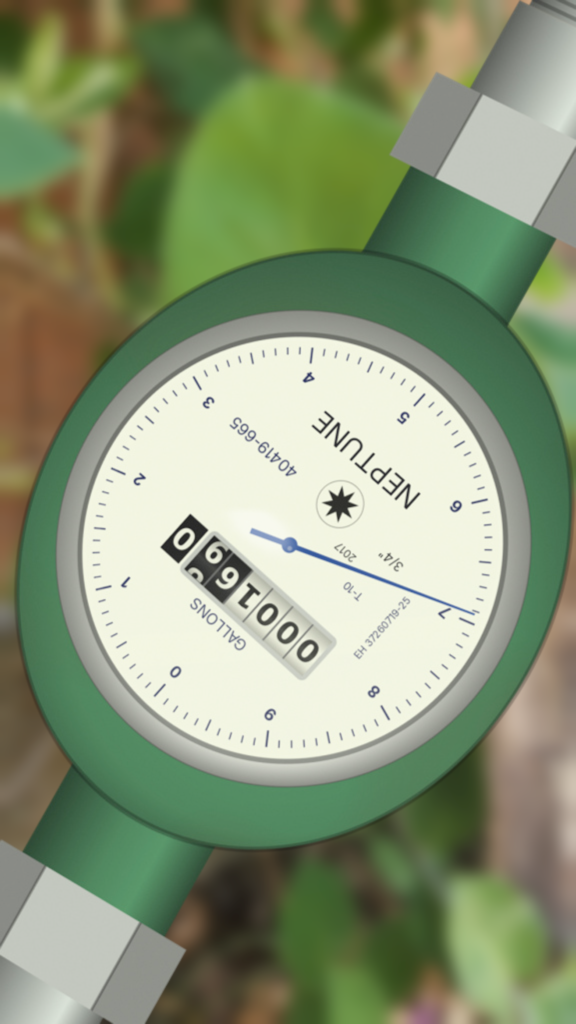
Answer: 1686.9; gal
